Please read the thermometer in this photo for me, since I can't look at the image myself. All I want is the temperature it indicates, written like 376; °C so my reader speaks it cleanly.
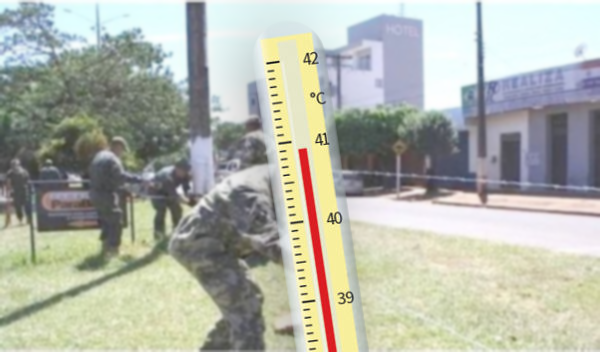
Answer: 40.9; °C
